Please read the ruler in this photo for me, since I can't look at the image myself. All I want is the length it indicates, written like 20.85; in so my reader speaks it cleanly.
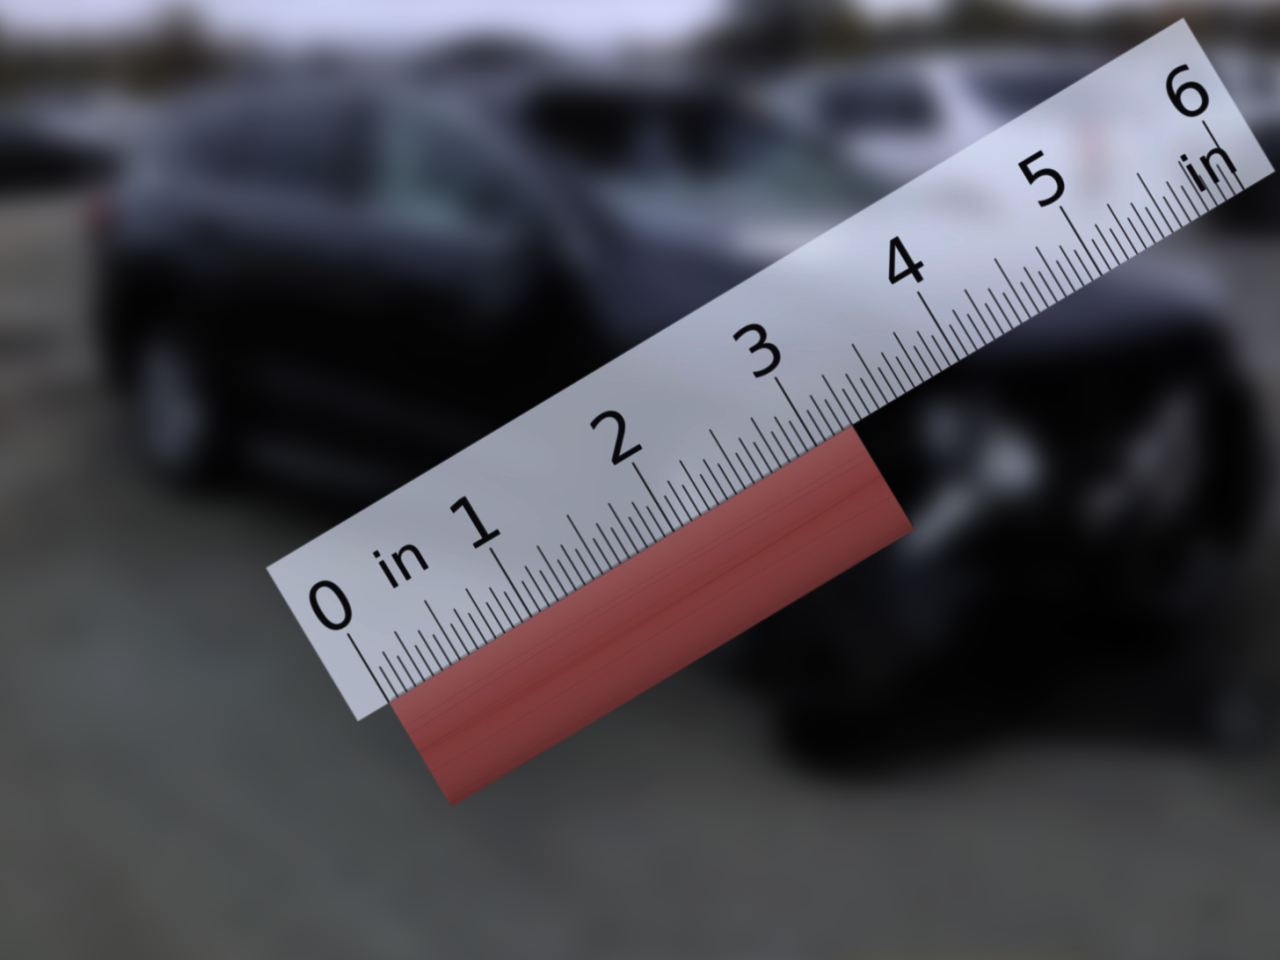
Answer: 3.25; in
